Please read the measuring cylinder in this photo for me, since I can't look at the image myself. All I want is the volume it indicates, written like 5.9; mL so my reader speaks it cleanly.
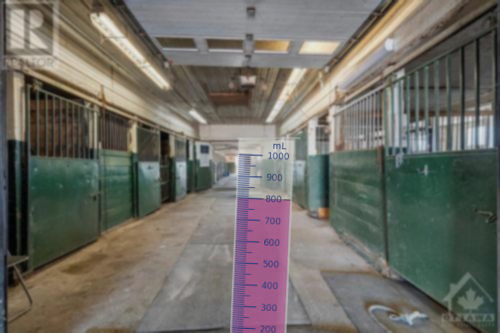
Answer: 800; mL
